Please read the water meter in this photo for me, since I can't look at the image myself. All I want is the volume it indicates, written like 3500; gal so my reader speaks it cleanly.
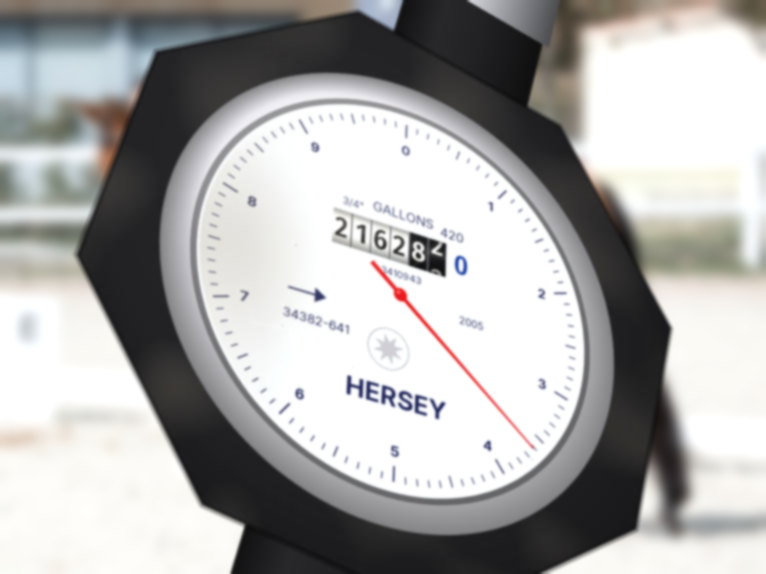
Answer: 2162823.6; gal
